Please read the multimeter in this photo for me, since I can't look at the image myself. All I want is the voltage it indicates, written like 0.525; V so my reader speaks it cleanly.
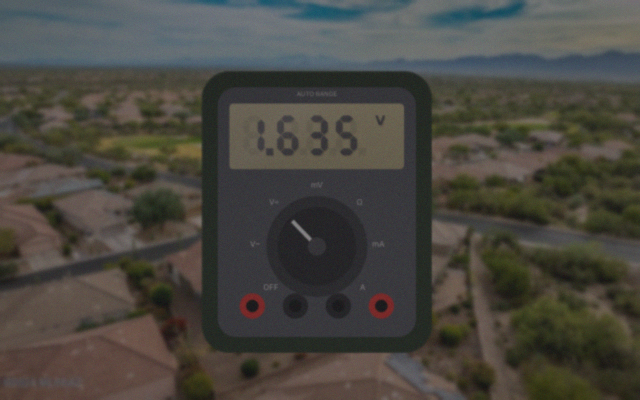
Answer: 1.635; V
